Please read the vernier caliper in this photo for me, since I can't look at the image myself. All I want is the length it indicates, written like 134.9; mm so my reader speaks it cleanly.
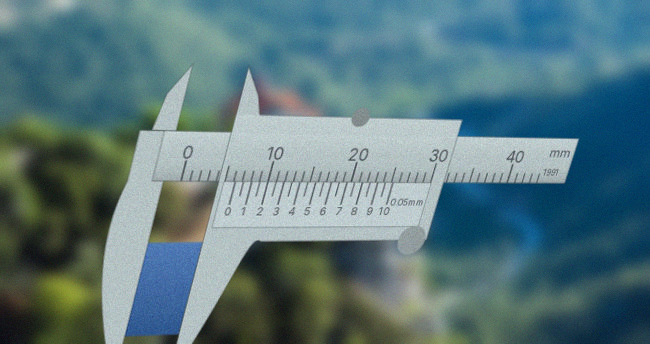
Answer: 6.2; mm
